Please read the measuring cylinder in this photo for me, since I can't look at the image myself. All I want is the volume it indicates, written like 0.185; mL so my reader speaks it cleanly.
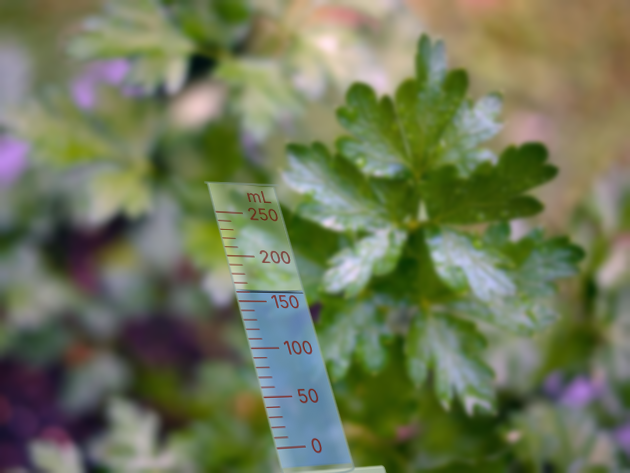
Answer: 160; mL
